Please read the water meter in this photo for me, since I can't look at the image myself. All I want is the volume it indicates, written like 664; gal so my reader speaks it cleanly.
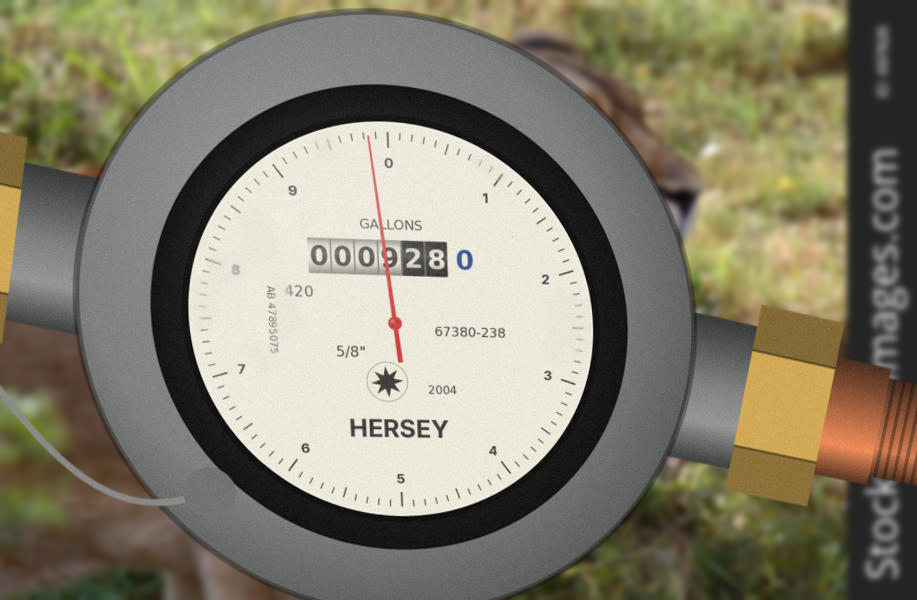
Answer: 9279.8; gal
